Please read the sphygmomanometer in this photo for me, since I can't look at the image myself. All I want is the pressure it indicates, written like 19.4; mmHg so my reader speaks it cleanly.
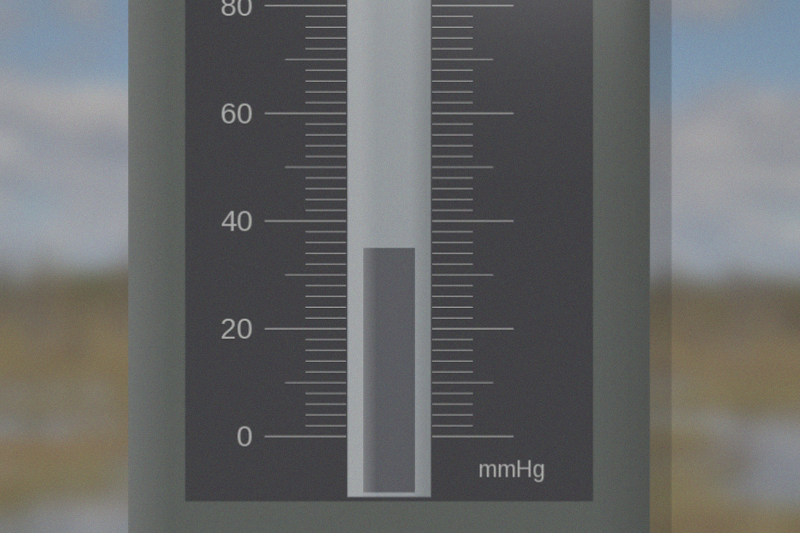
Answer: 35; mmHg
